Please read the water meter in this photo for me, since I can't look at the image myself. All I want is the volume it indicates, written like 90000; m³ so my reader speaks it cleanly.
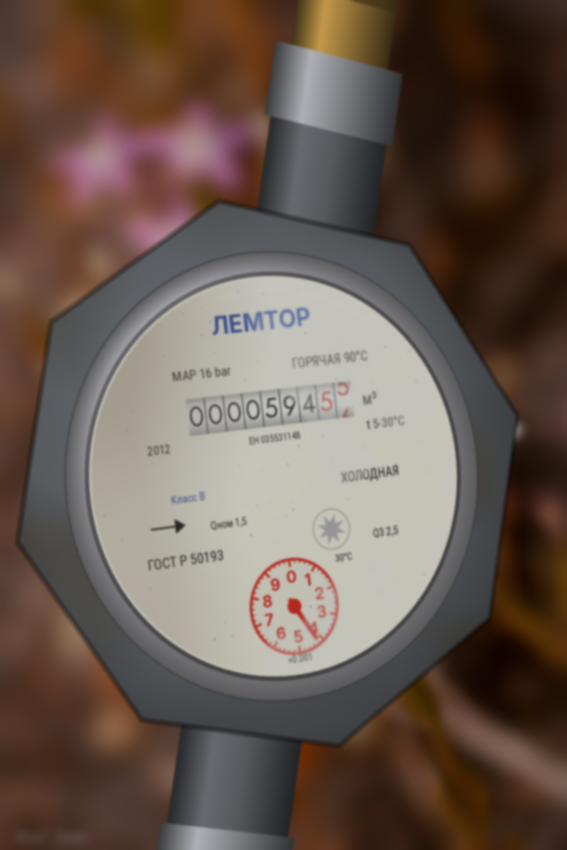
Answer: 594.554; m³
